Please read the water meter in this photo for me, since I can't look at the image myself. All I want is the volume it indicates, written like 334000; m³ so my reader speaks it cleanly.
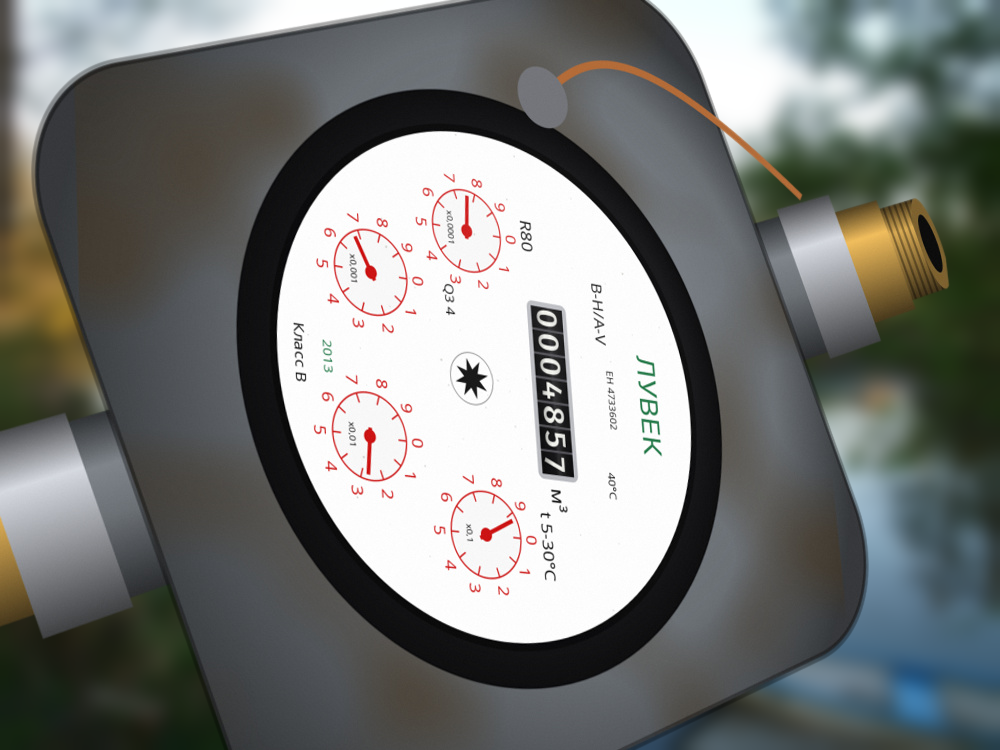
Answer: 4856.9267; m³
